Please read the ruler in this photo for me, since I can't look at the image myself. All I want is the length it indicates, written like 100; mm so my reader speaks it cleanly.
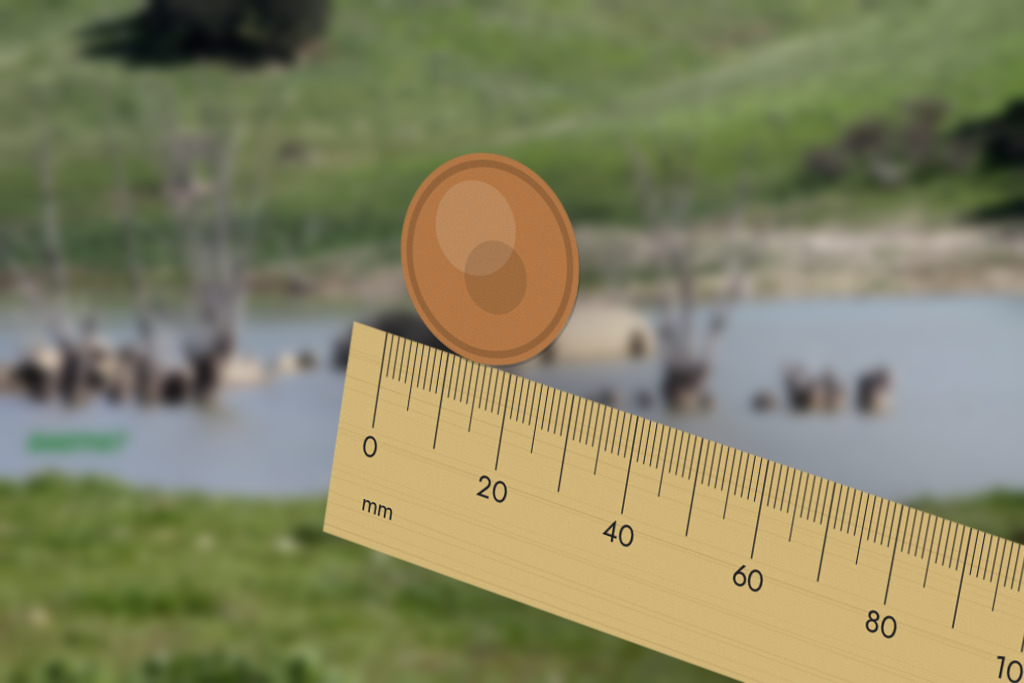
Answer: 28; mm
